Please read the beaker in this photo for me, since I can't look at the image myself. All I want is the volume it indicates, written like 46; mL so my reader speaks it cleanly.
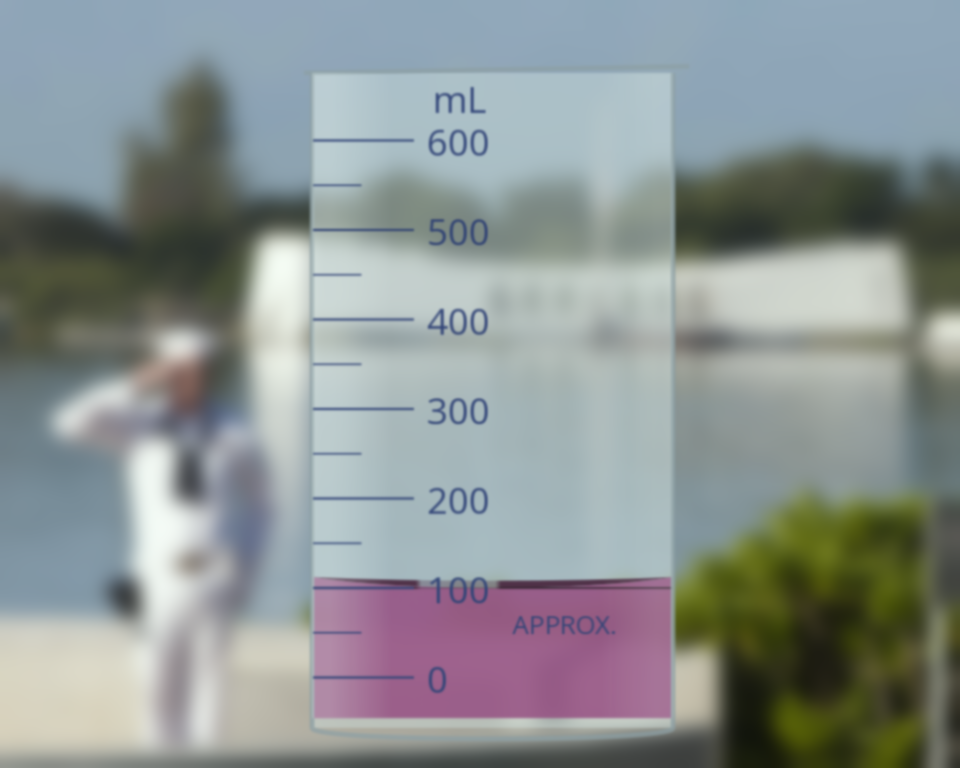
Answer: 100; mL
